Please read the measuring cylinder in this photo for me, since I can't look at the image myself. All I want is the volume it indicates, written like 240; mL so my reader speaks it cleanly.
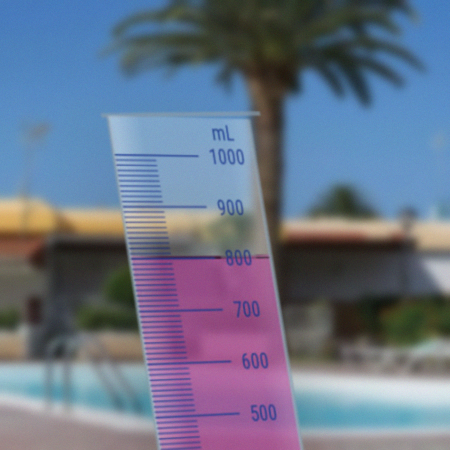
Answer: 800; mL
